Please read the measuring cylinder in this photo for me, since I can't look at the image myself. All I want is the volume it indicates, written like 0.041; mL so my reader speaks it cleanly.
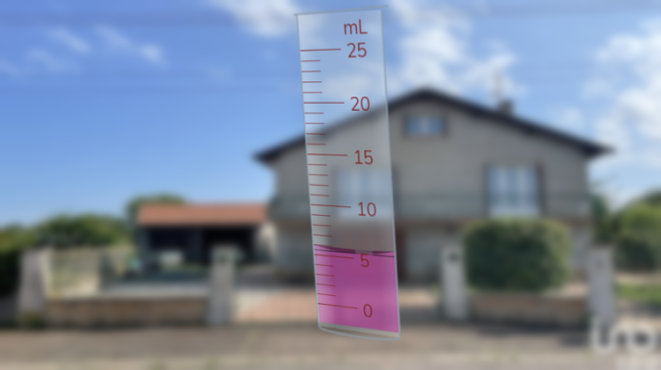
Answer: 5.5; mL
